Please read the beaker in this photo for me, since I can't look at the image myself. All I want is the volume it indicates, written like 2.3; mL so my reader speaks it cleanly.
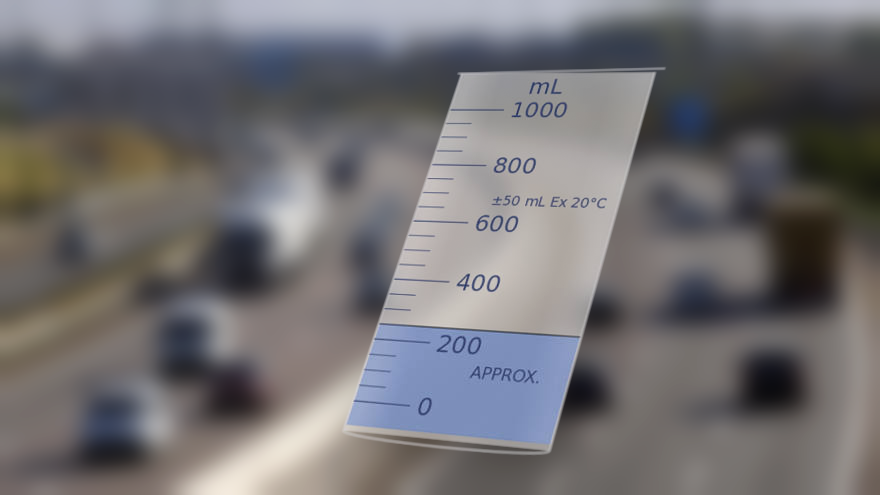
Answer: 250; mL
